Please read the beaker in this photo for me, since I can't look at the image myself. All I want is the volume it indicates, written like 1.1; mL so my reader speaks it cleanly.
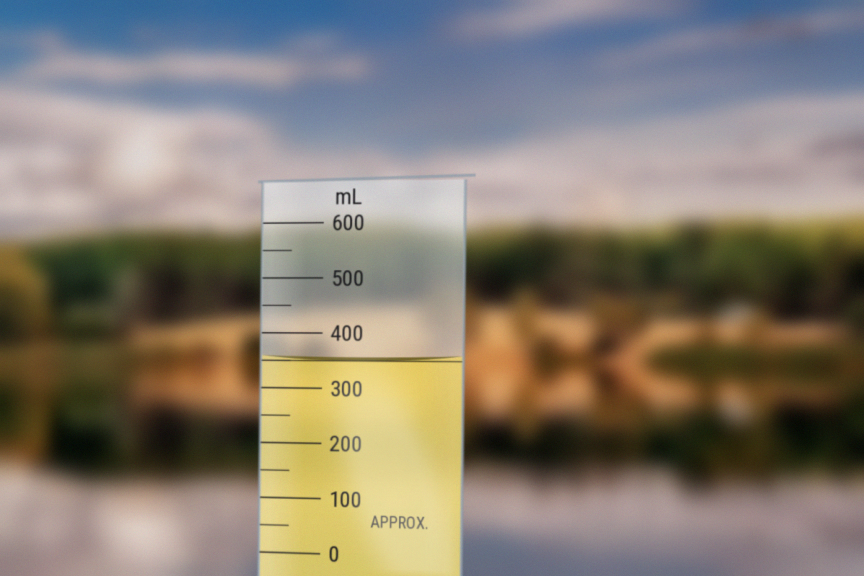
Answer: 350; mL
